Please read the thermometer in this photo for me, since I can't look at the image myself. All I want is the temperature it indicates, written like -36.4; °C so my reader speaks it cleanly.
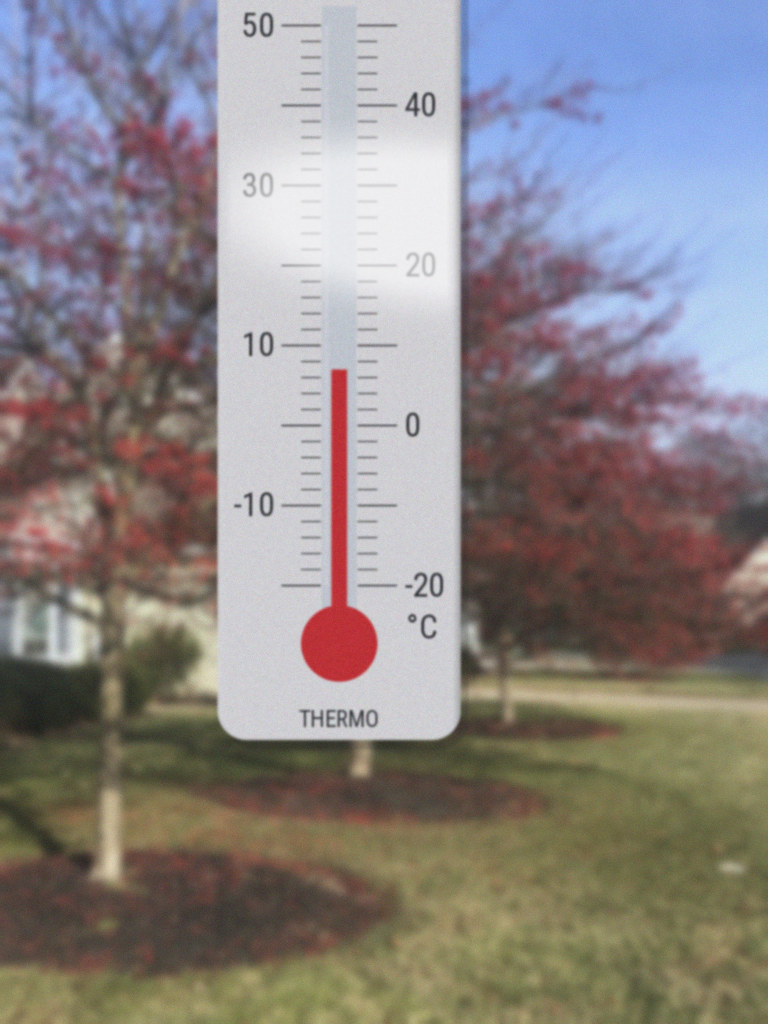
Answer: 7; °C
